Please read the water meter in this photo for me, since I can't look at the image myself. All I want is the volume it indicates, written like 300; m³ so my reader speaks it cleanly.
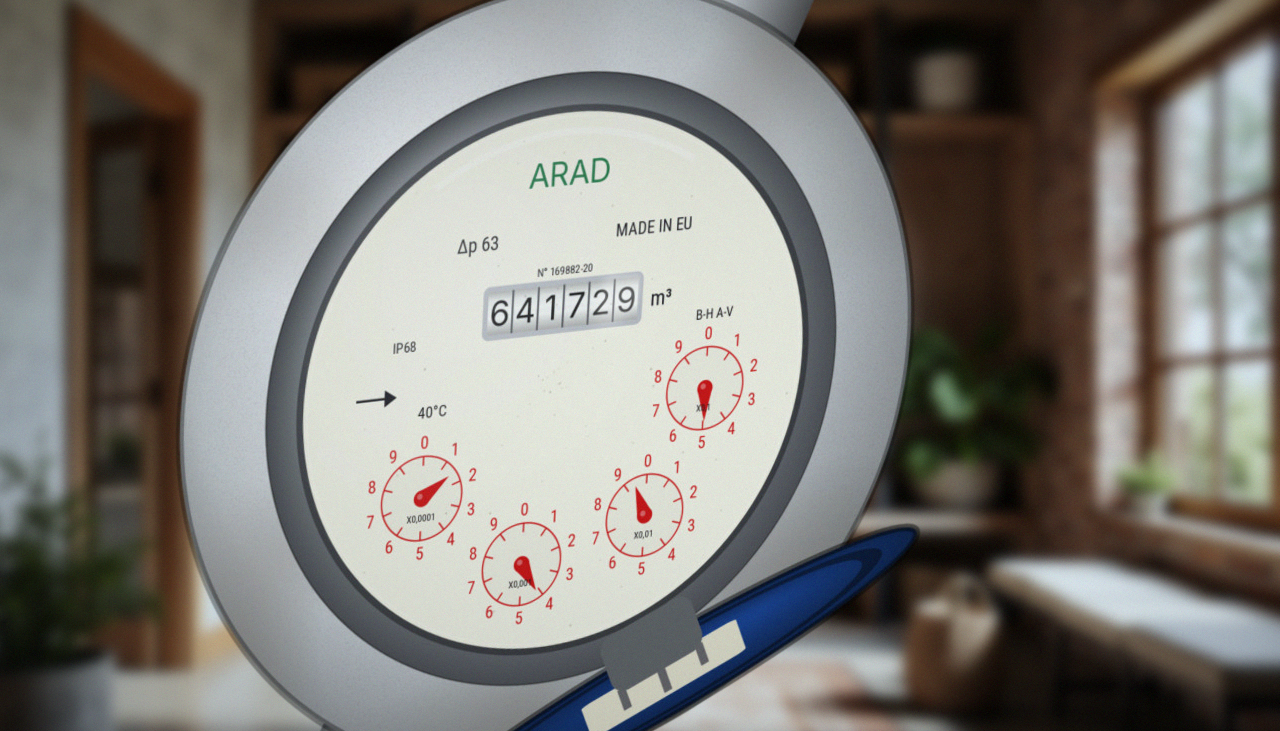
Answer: 641729.4941; m³
